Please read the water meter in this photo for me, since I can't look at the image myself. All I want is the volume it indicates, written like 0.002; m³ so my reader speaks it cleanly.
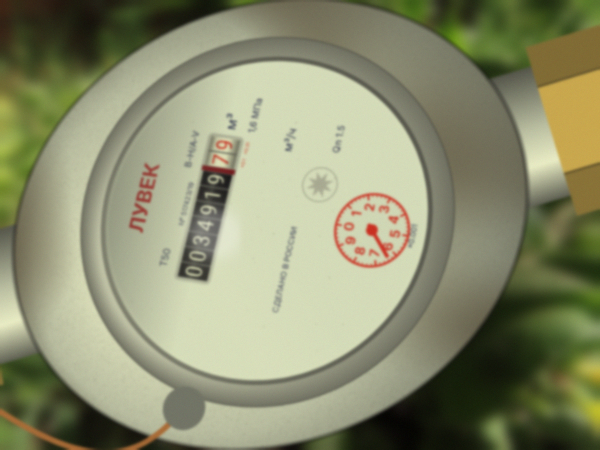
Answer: 34919.796; m³
